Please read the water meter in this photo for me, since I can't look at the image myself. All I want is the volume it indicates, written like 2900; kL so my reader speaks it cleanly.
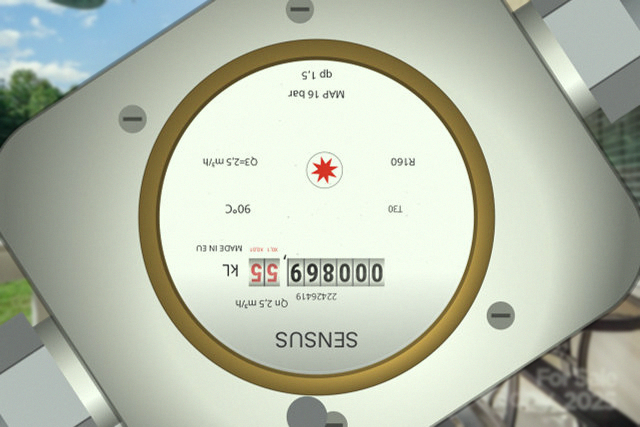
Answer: 869.55; kL
